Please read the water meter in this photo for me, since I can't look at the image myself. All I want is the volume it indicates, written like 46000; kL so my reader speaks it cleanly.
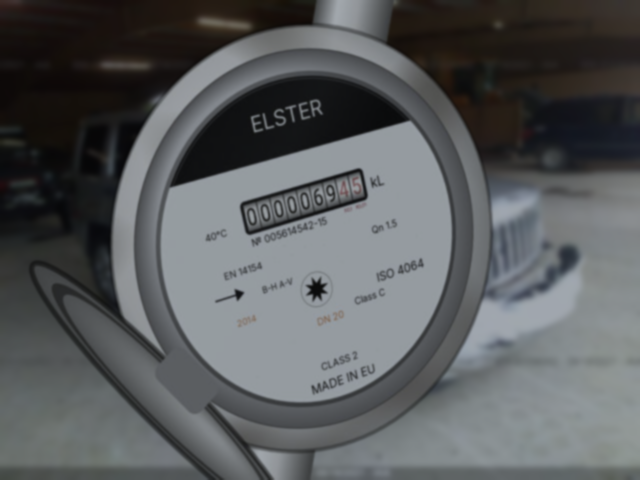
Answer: 69.45; kL
